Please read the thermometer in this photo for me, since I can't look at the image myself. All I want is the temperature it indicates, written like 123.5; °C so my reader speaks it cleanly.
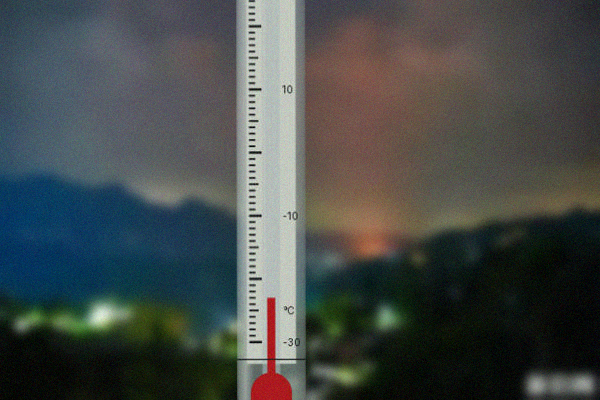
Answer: -23; °C
